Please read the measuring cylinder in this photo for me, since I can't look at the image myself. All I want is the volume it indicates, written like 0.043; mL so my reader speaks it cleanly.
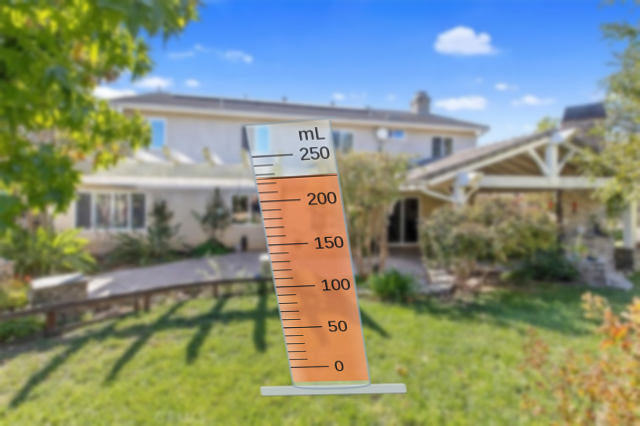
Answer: 225; mL
